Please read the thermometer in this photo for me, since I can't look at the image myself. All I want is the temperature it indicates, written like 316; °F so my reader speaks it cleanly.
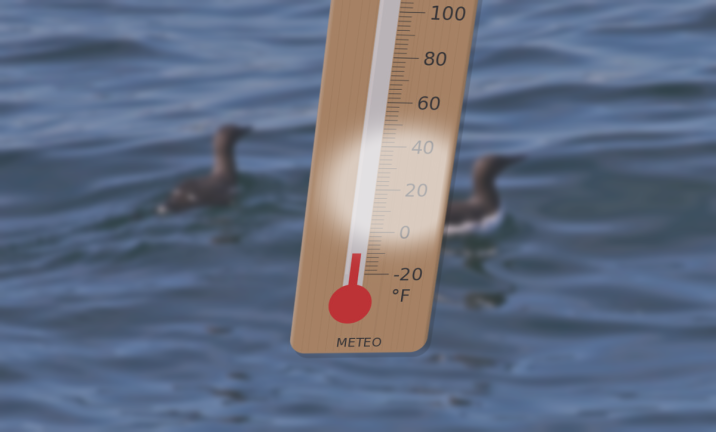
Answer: -10; °F
